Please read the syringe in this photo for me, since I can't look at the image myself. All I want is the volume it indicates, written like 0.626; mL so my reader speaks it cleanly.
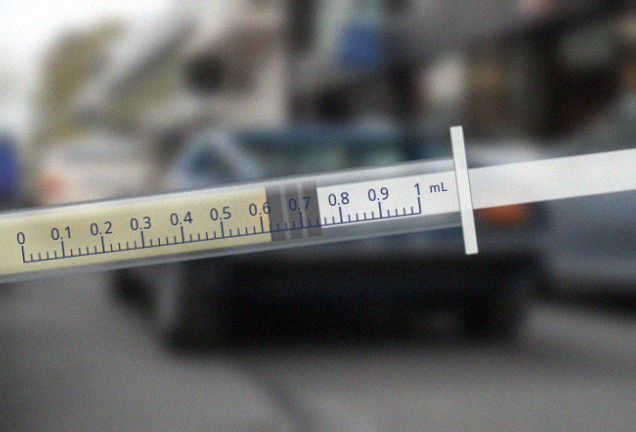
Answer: 0.62; mL
